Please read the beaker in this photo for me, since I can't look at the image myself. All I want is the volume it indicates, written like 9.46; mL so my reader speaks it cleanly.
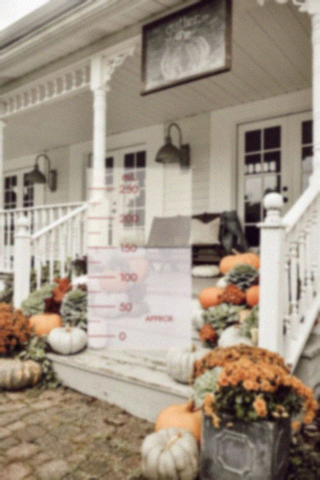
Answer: 150; mL
